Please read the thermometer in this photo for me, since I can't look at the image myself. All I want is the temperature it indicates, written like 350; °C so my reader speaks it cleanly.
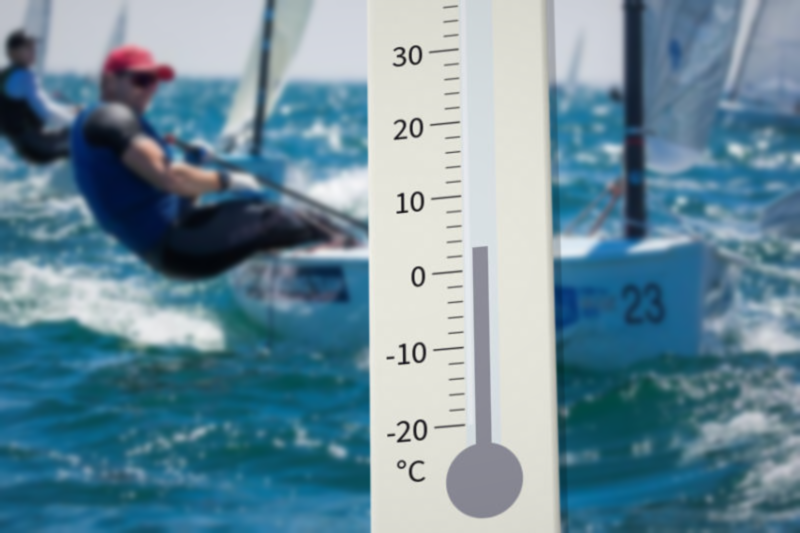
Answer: 3; °C
